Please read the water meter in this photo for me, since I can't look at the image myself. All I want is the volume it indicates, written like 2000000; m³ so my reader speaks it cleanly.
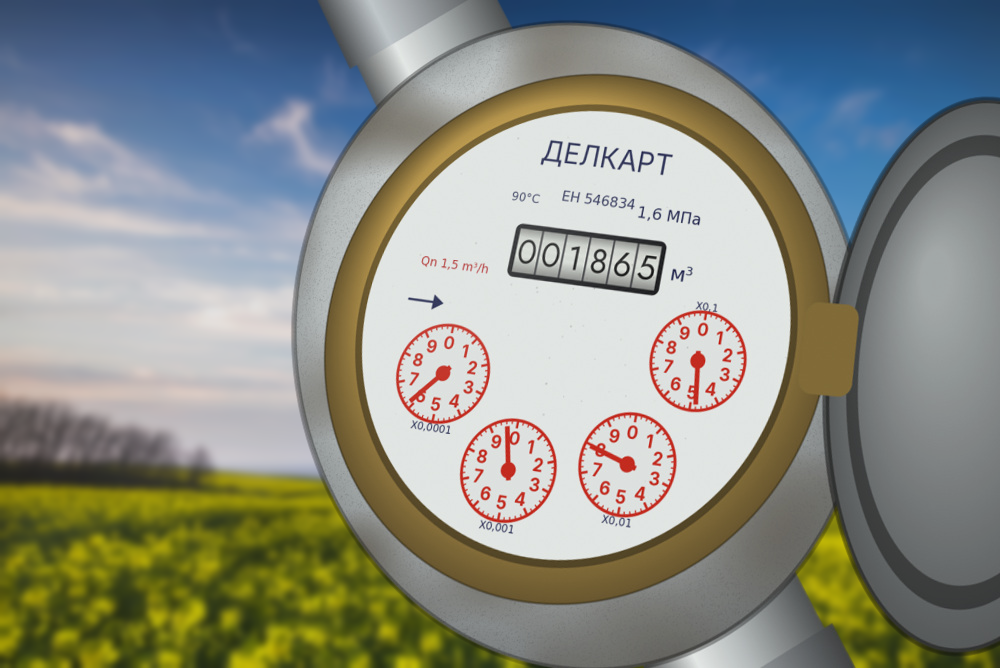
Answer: 1865.4796; m³
